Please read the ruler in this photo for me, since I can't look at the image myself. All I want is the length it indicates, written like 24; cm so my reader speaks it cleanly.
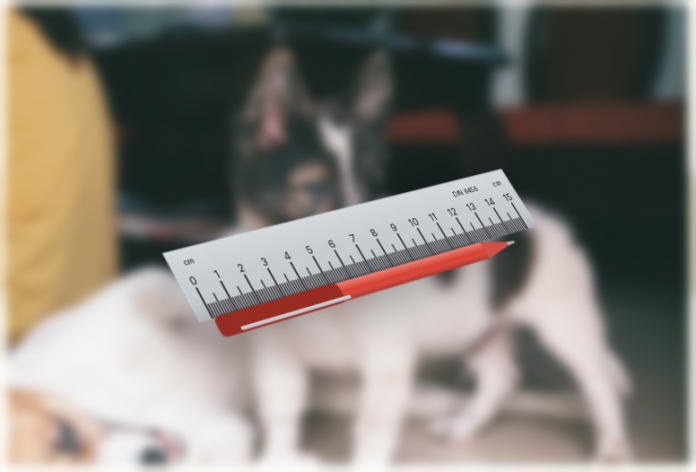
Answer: 14; cm
